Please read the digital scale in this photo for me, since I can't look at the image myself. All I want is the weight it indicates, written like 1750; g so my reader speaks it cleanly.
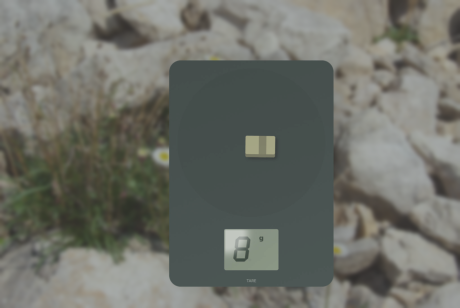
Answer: 8; g
